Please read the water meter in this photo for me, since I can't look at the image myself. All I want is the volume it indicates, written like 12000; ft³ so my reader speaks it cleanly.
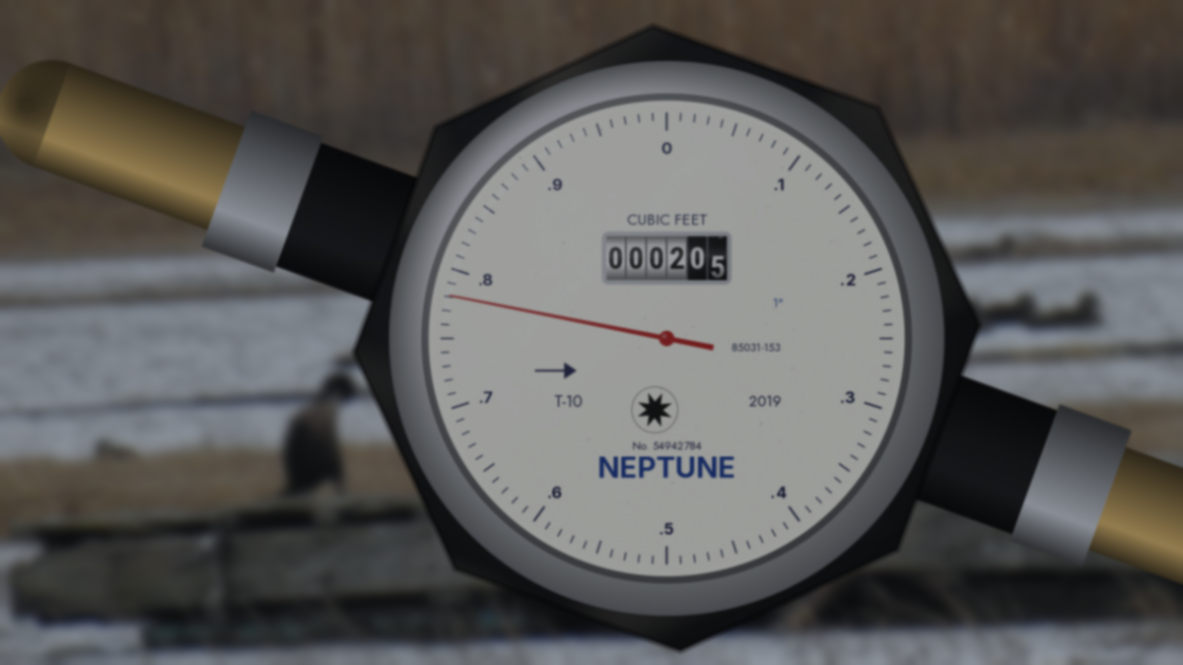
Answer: 204.78; ft³
